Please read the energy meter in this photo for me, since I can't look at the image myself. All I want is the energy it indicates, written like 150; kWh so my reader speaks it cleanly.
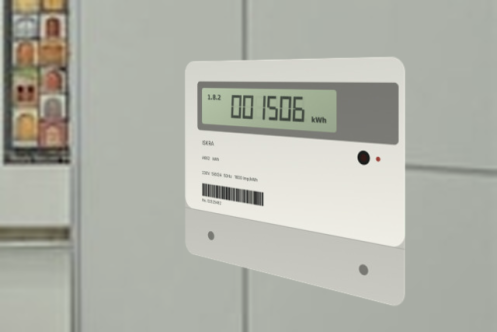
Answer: 1506; kWh
